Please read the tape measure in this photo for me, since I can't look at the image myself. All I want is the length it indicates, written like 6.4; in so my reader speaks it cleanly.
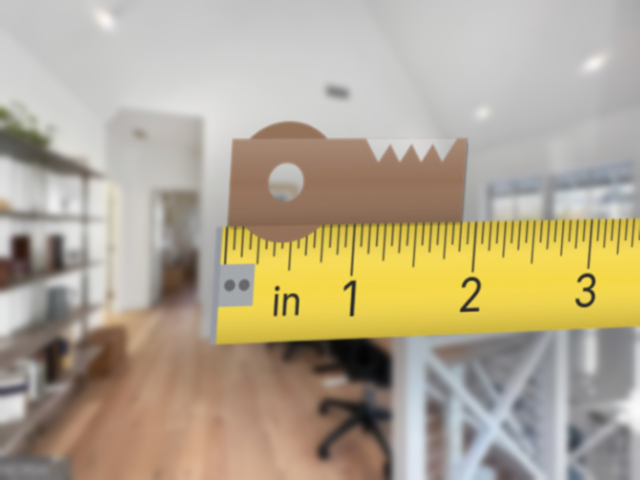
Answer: 1.875; in
